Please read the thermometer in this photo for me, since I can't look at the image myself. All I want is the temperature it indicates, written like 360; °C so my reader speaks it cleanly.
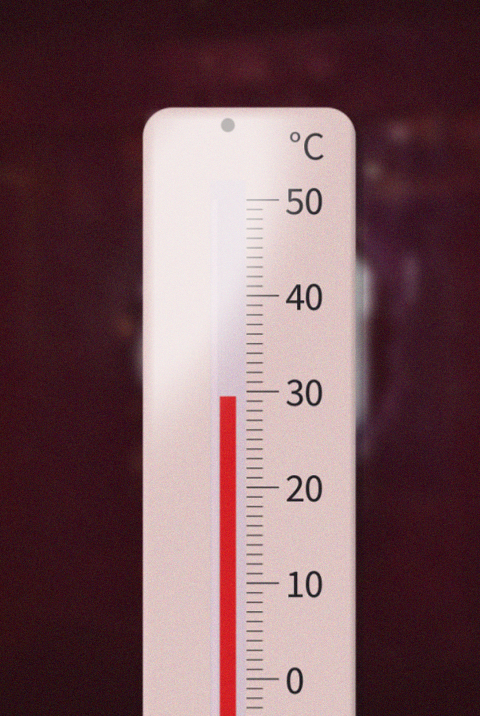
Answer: 29.5; °C
